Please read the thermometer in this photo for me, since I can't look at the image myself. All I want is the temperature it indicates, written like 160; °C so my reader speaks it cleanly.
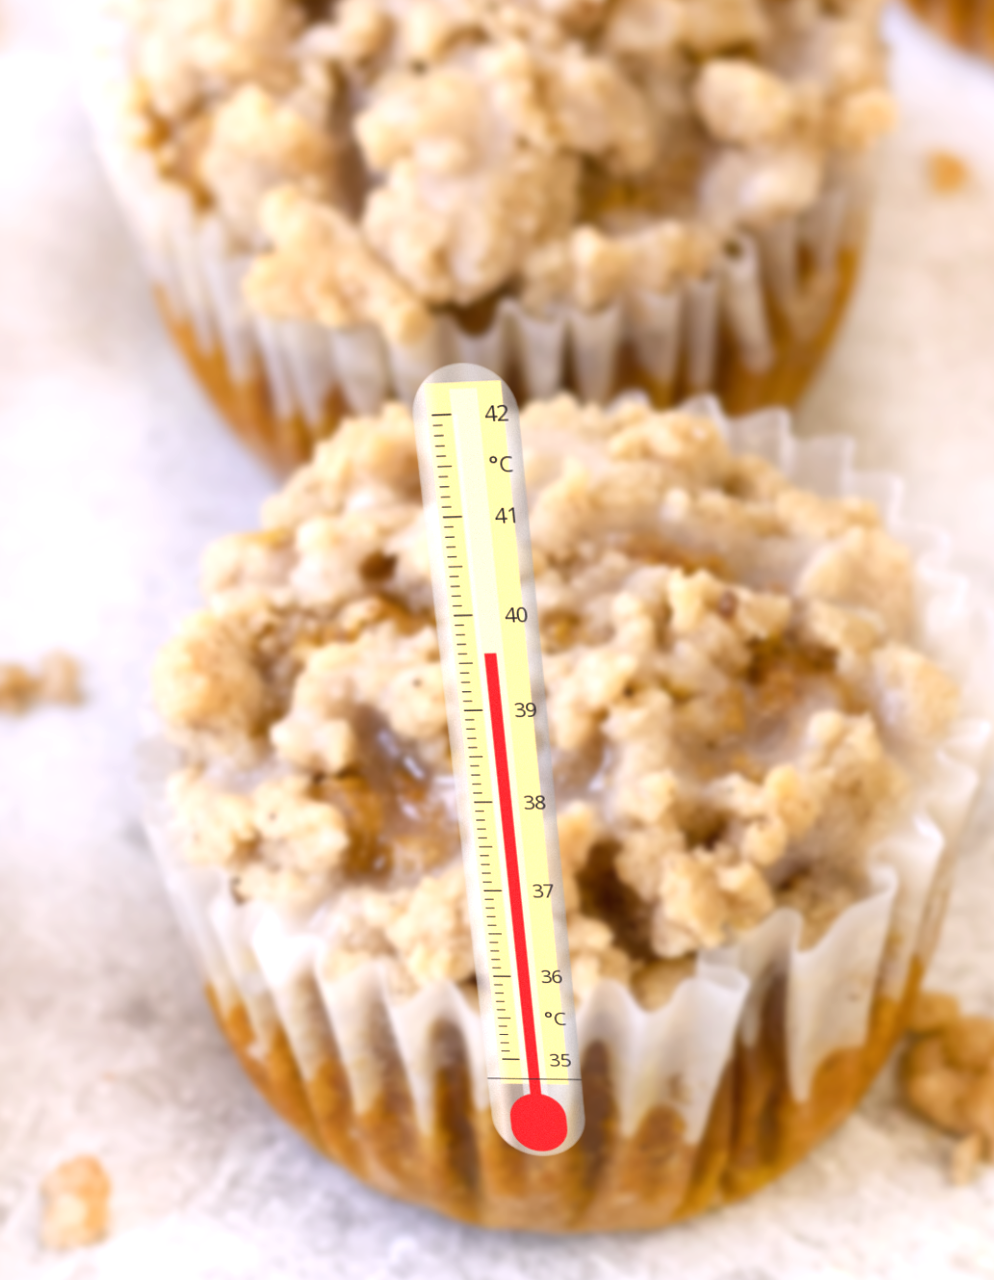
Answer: 39.6; °C
